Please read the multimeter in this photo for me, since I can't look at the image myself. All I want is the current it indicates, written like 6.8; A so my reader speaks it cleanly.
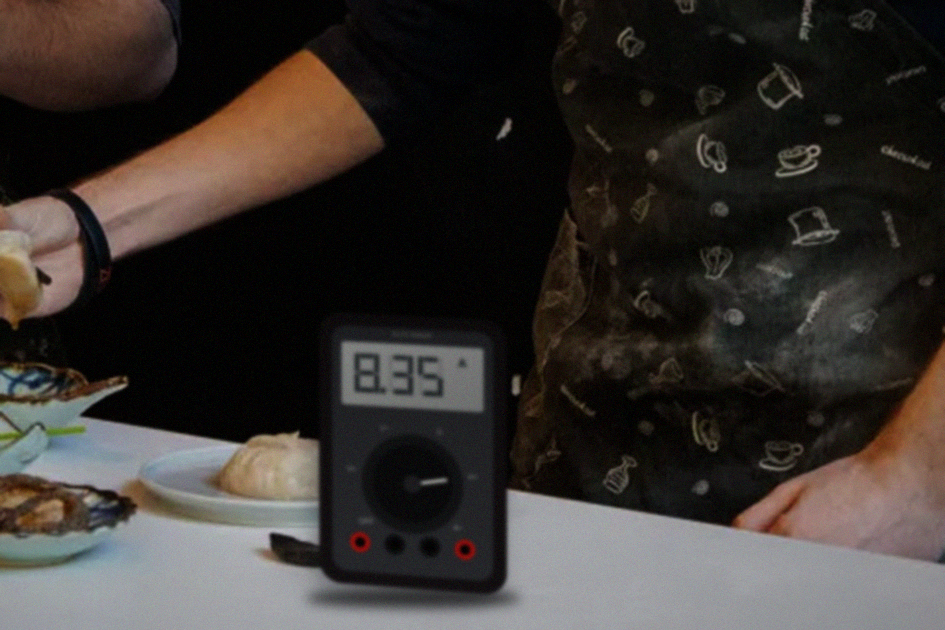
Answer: 8.35; A
